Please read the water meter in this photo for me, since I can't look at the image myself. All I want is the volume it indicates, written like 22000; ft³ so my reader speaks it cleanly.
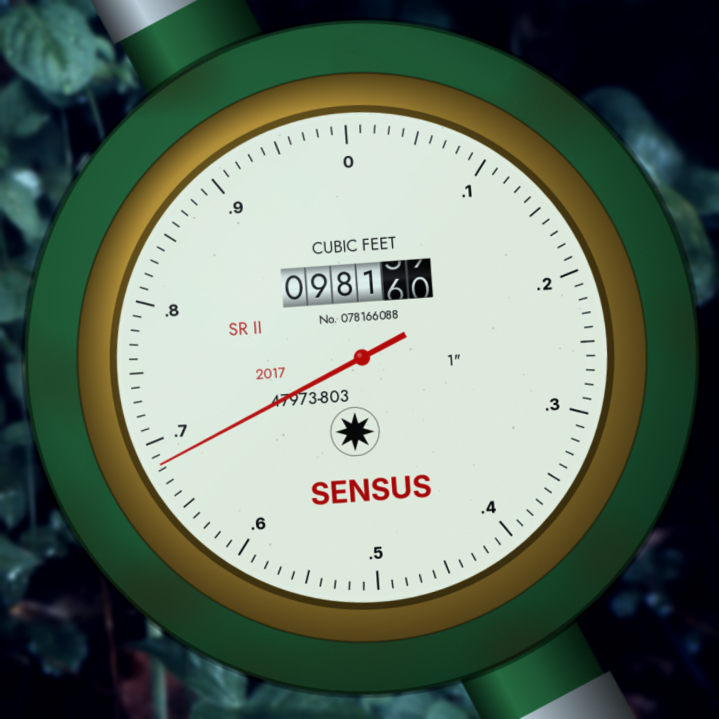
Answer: 98159.68; ft³
